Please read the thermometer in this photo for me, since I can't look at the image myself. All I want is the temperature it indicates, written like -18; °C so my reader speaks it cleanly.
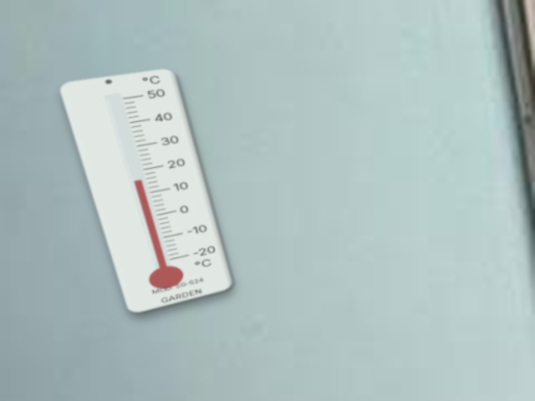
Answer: 16; °C
